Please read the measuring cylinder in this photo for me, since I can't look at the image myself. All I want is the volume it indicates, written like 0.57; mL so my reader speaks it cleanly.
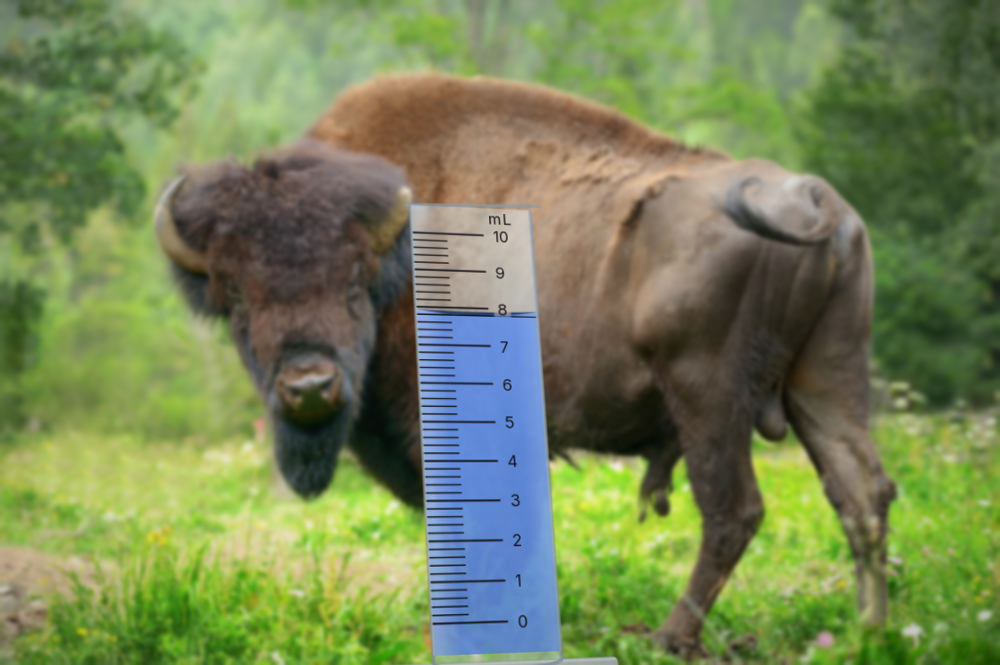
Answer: 7.8; mL
